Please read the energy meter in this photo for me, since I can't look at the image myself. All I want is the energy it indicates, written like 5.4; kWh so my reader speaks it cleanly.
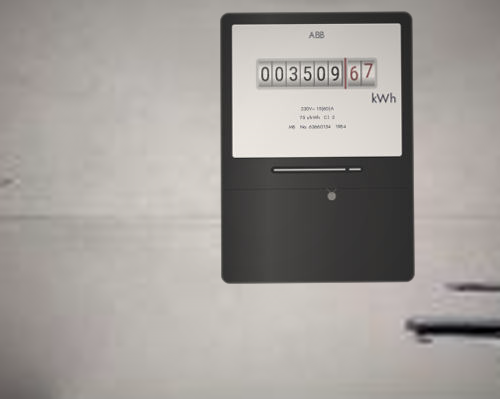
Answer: 3509.67; kWh
